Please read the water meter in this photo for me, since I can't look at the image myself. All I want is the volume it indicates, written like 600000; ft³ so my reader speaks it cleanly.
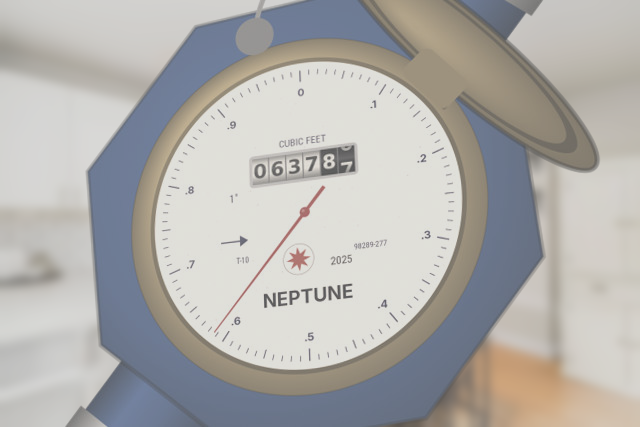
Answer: 63786.61; ft³
